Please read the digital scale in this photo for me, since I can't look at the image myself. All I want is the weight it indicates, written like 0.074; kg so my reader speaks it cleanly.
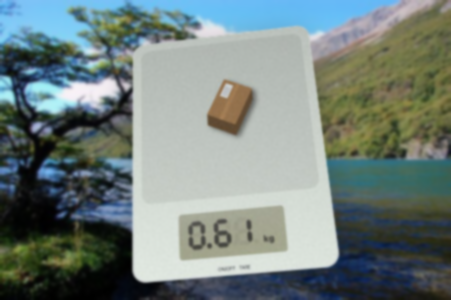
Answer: 0.61; kg
